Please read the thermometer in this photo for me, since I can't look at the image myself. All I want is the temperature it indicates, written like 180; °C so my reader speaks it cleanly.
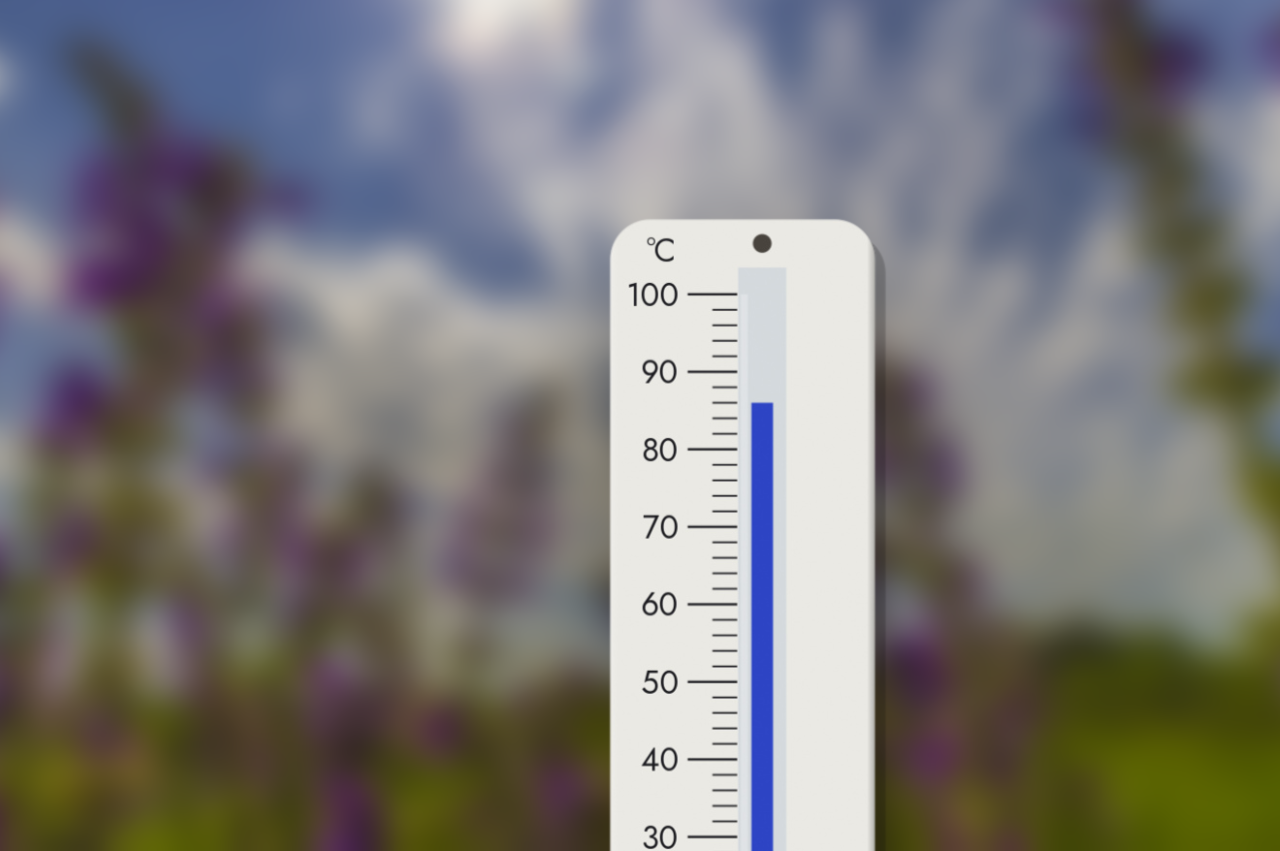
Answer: 86; °C
